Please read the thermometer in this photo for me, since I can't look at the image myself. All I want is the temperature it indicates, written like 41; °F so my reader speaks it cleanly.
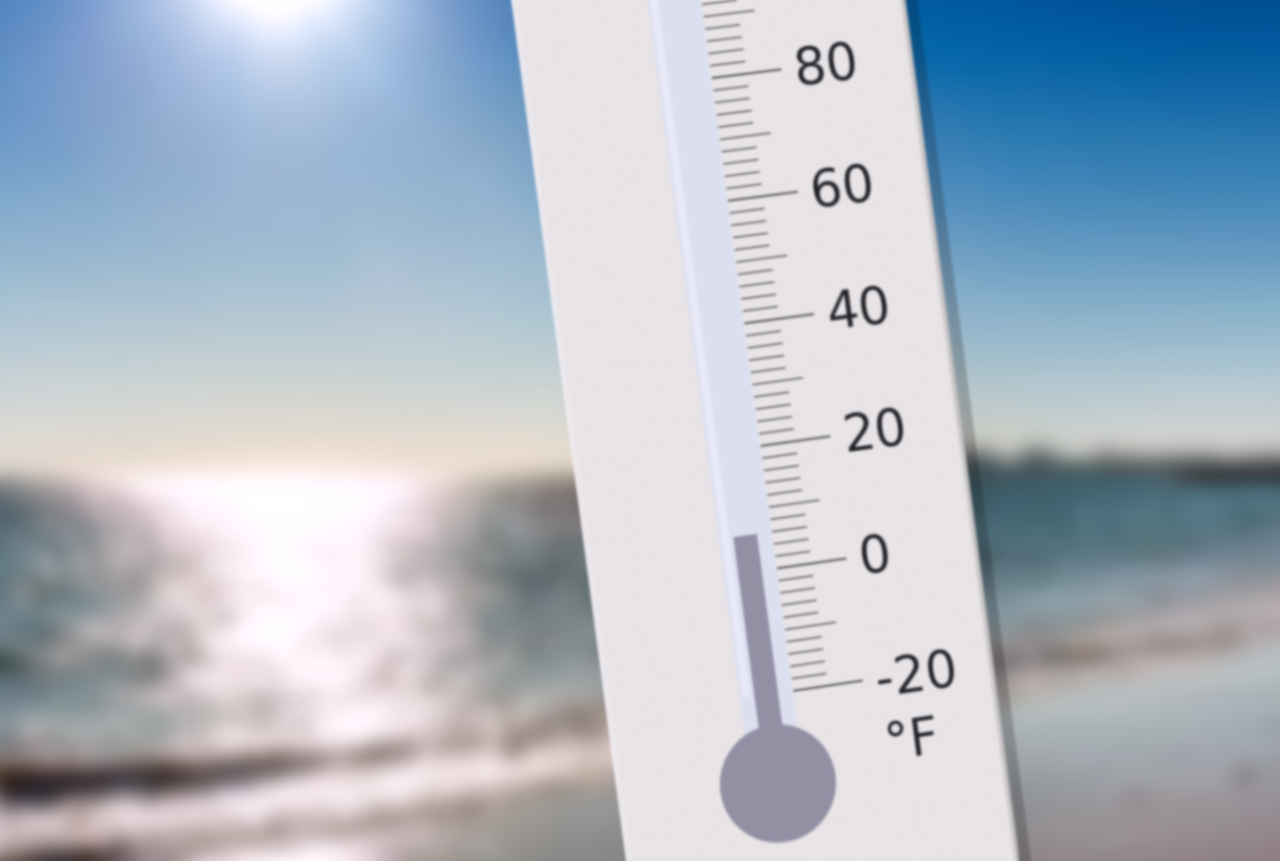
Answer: 6; °F
